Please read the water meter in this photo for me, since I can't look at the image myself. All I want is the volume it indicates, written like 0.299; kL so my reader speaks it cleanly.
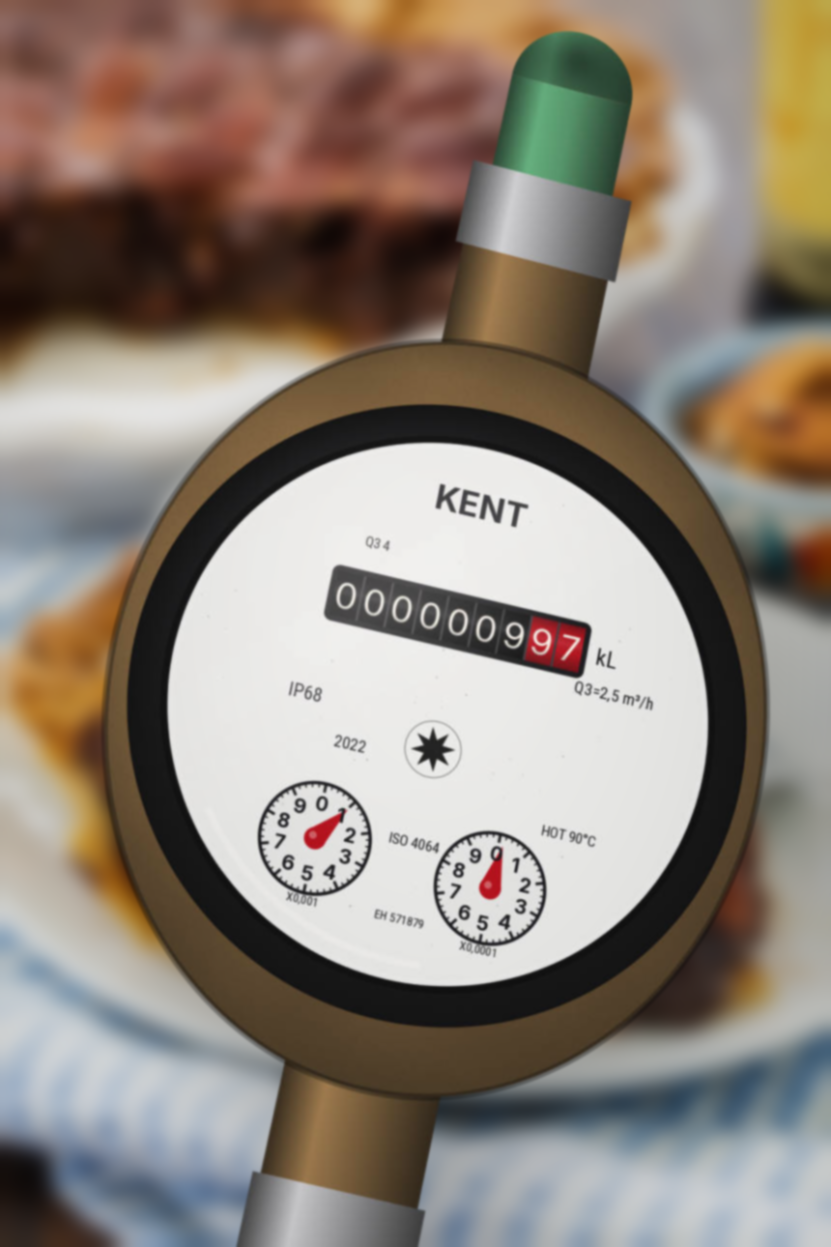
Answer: 9.9710; kL
